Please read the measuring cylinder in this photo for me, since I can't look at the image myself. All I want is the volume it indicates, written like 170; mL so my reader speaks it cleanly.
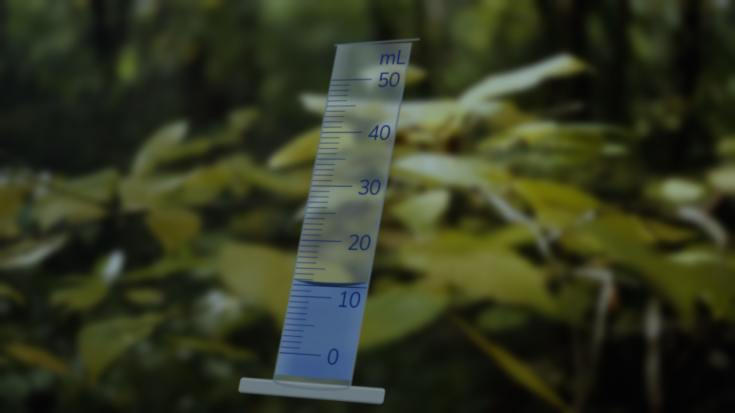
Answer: 12; mL
